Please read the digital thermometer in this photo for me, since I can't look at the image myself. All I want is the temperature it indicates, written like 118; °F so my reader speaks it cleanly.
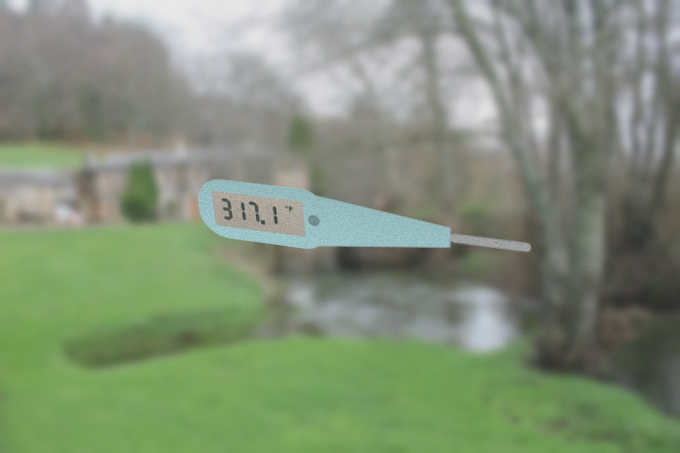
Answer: 317.1; °F
